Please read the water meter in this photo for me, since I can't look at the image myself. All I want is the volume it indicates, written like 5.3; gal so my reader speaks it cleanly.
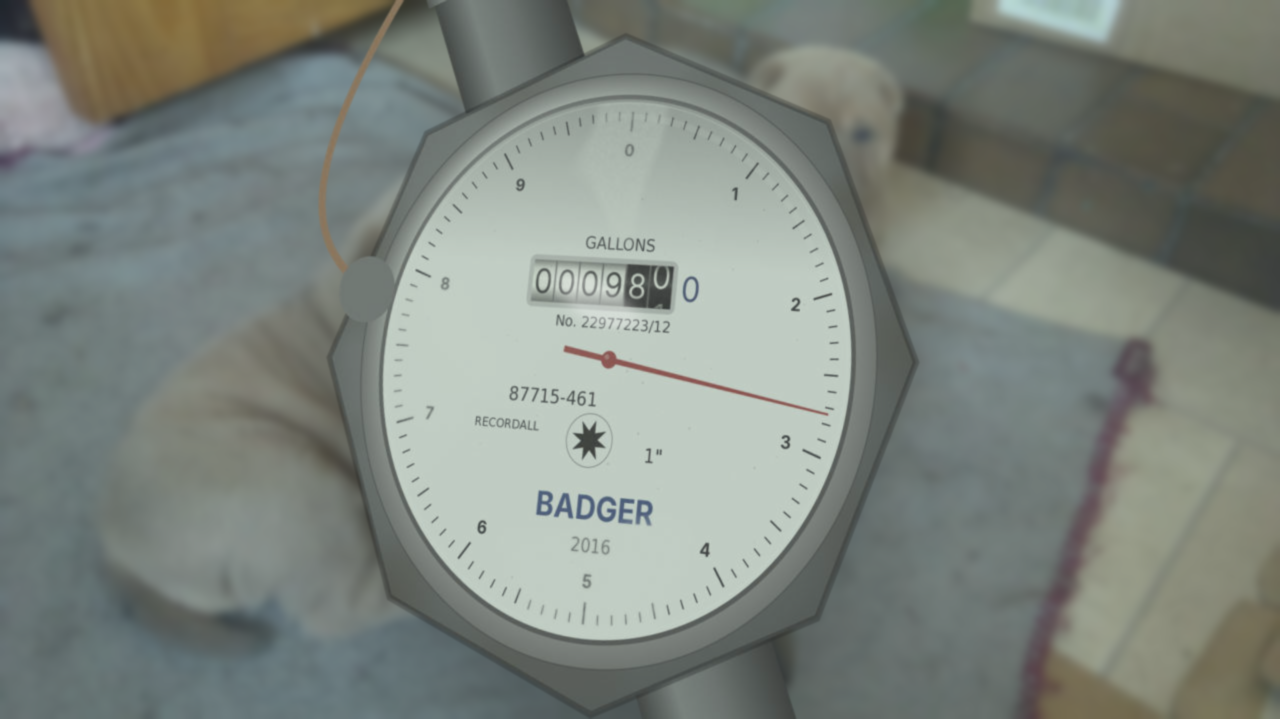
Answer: 9802.7; gal
